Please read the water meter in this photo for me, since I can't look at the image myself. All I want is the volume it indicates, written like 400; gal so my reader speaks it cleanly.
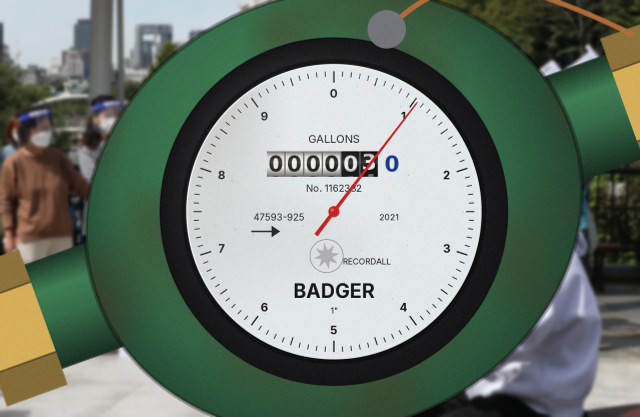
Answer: 31.0; gal
